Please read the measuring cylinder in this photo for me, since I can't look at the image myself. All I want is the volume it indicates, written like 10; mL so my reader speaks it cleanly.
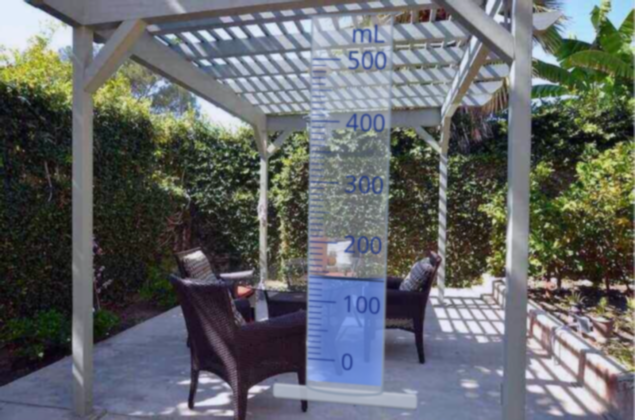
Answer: 140; mL
